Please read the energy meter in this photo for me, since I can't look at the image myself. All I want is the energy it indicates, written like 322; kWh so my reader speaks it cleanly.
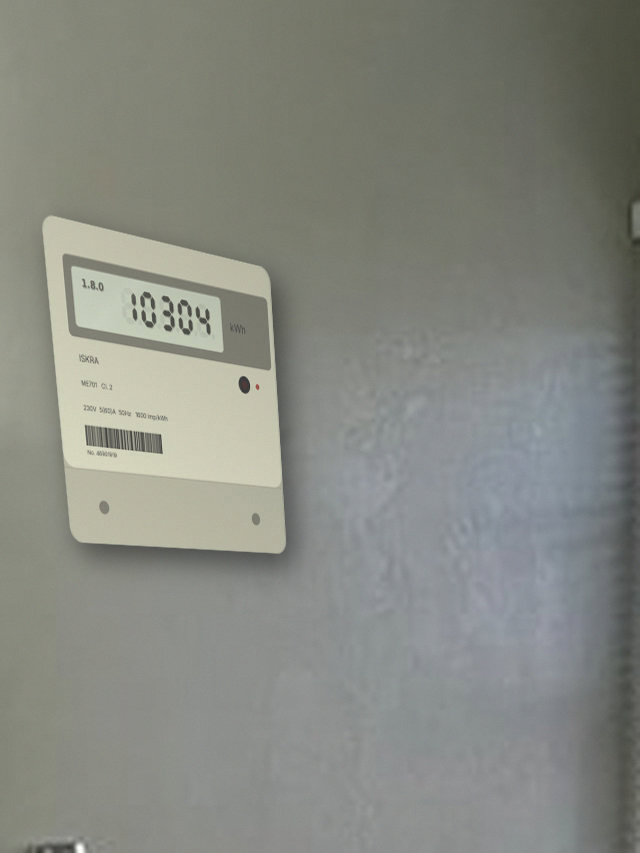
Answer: 10304; kWh
